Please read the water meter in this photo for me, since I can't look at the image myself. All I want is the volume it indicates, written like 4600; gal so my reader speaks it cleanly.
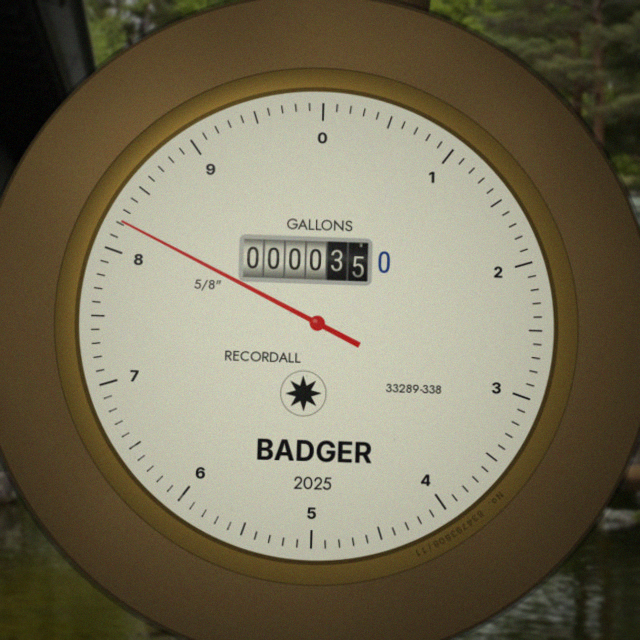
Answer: 348.2; gal
